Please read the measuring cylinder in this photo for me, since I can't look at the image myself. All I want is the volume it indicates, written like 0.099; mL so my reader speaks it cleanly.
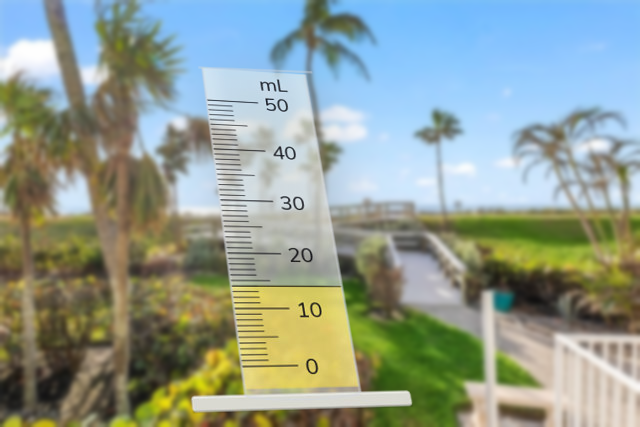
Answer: 14; mL
